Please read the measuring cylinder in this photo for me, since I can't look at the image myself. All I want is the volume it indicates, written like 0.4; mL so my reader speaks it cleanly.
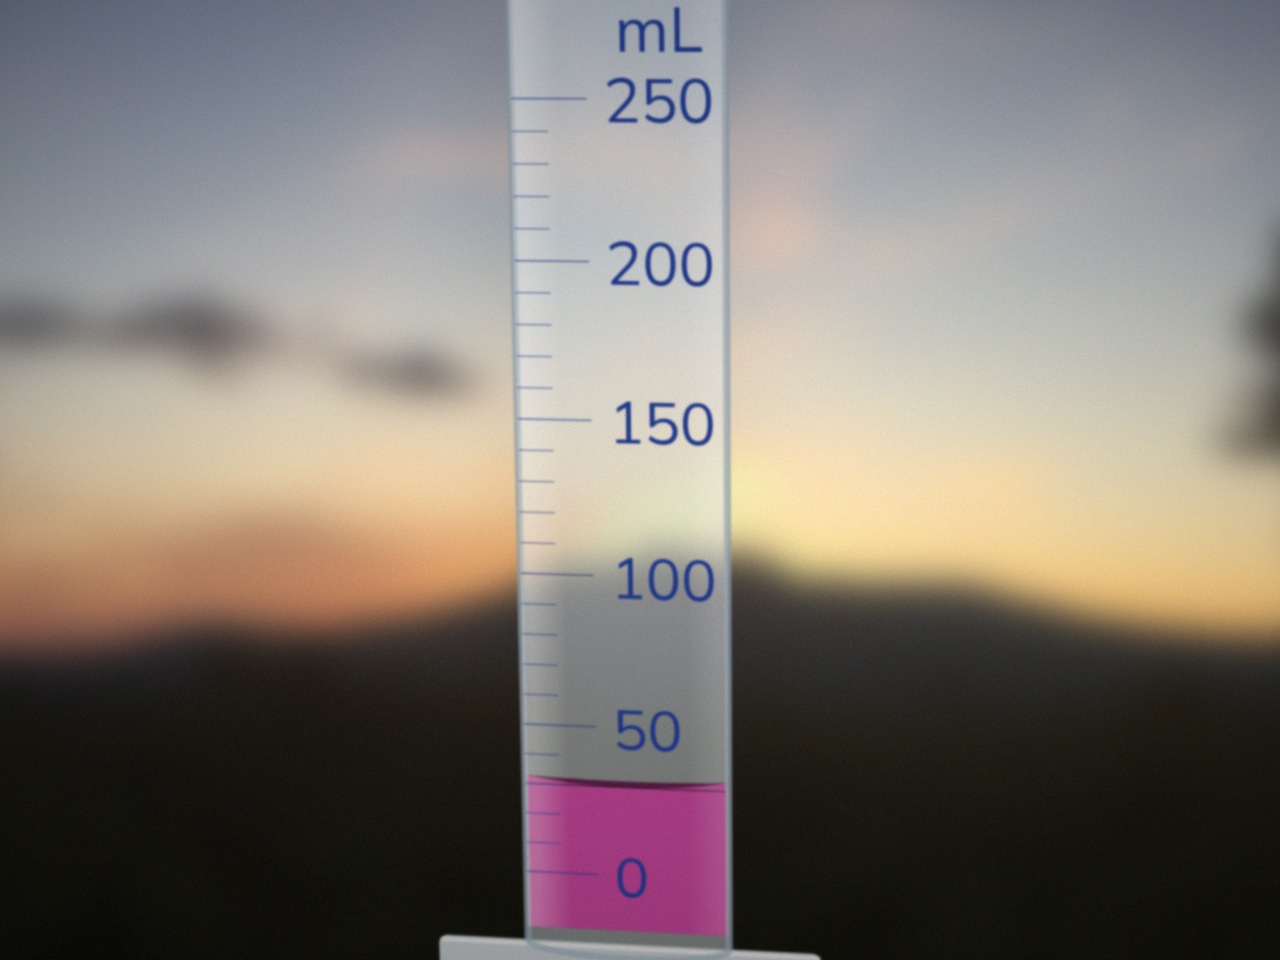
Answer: 30; mL
